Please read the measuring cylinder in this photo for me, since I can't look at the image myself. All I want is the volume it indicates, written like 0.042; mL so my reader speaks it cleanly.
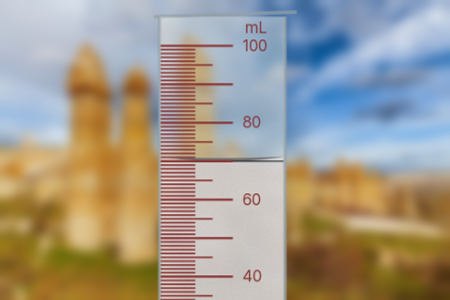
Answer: 70; mL
